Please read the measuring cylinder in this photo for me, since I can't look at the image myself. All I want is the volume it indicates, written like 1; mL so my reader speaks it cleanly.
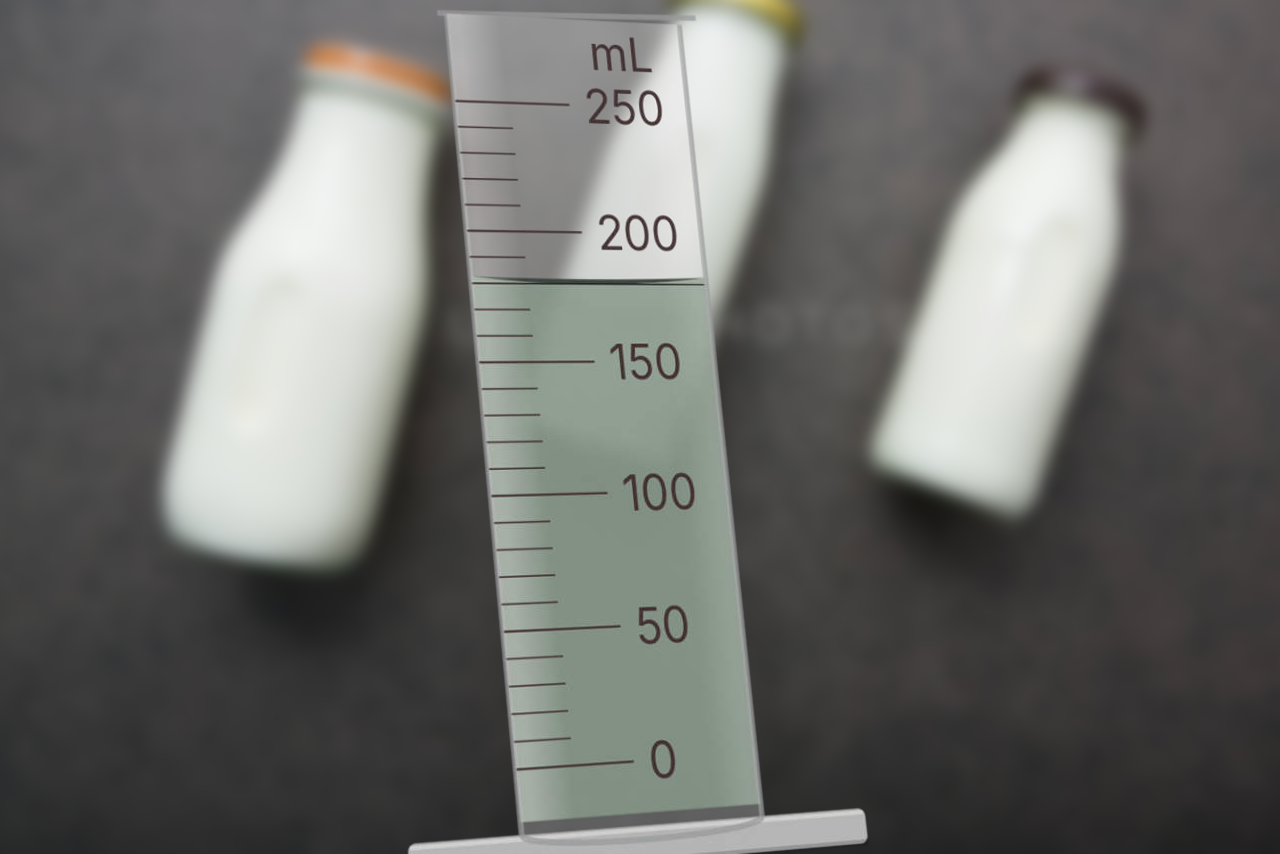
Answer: 180; mL
